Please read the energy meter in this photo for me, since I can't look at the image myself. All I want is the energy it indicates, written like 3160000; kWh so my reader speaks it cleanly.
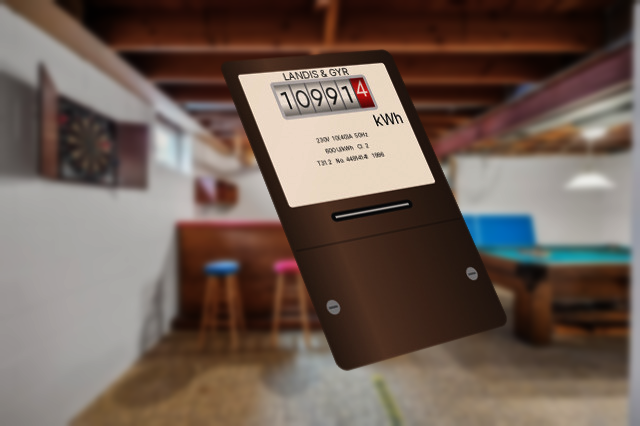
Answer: 10991.4; kWh
